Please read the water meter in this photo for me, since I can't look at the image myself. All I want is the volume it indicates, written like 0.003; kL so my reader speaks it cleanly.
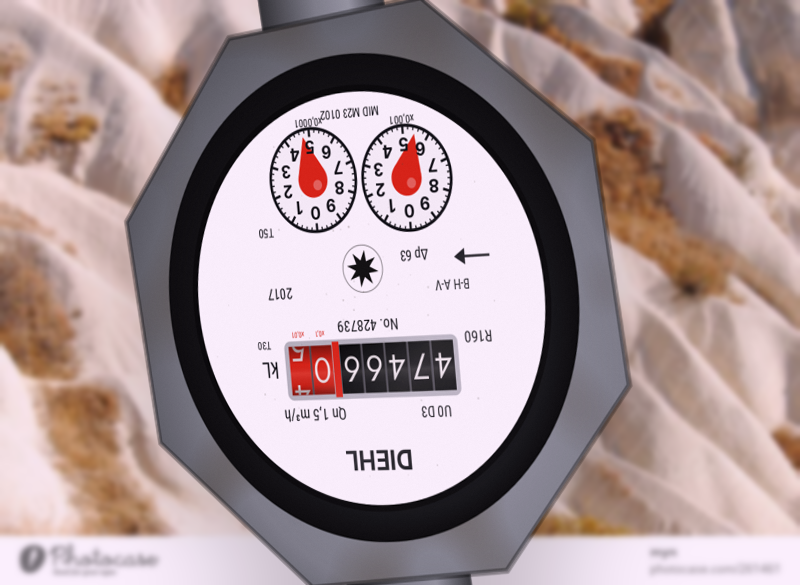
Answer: 47466.0454; kL
